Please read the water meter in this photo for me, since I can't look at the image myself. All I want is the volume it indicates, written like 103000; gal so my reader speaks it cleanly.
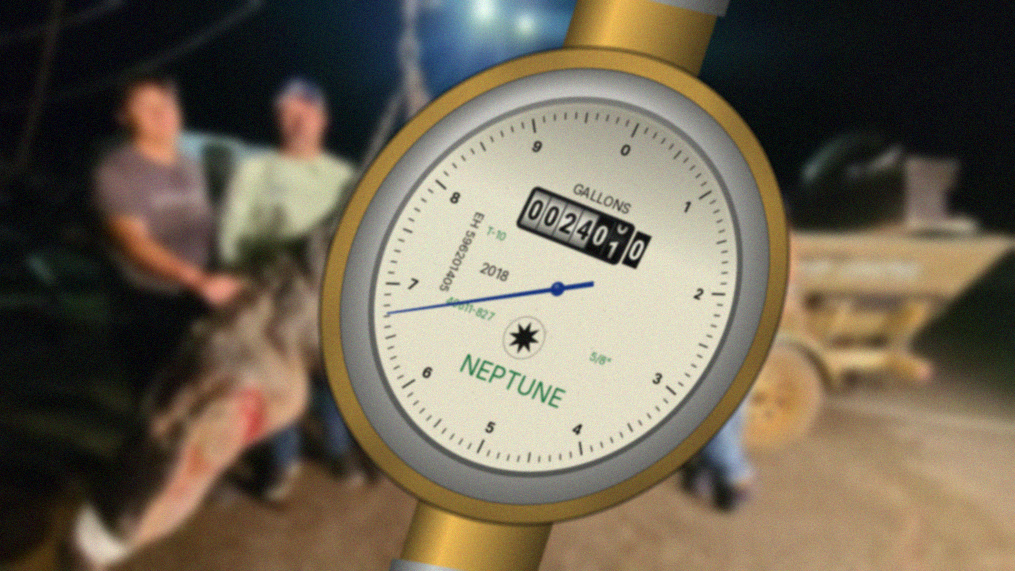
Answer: 24006.7; gal
